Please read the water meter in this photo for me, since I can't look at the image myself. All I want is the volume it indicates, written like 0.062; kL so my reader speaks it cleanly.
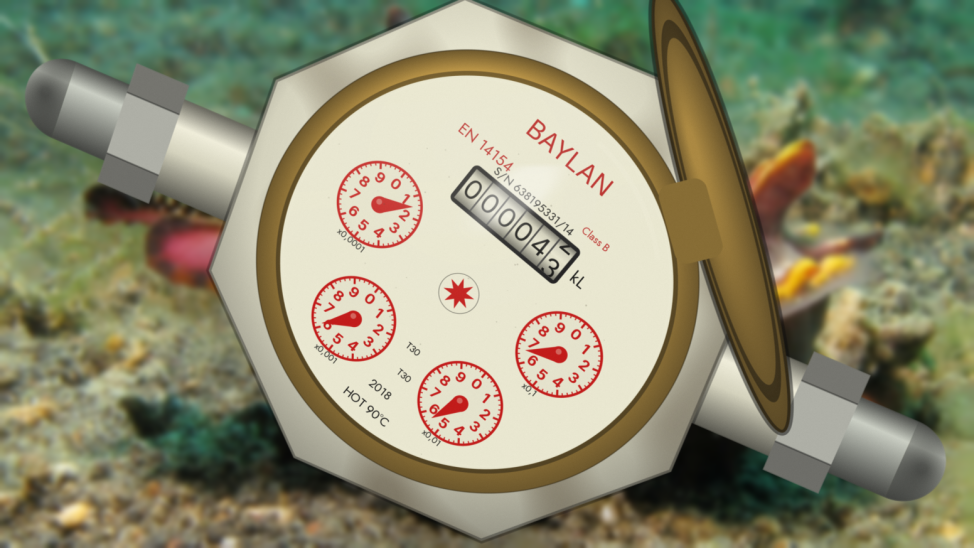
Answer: 42.6561; kL
